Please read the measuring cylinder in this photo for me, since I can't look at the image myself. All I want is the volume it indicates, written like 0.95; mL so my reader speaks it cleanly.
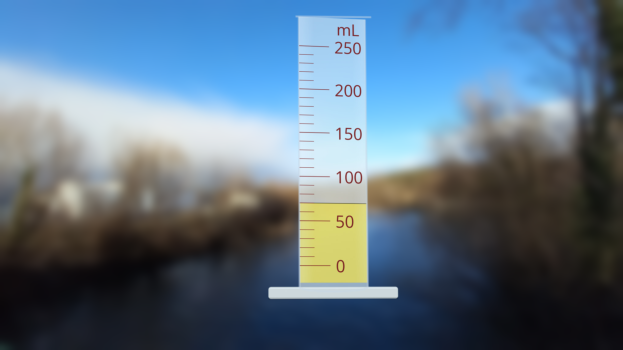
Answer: 70; mL
